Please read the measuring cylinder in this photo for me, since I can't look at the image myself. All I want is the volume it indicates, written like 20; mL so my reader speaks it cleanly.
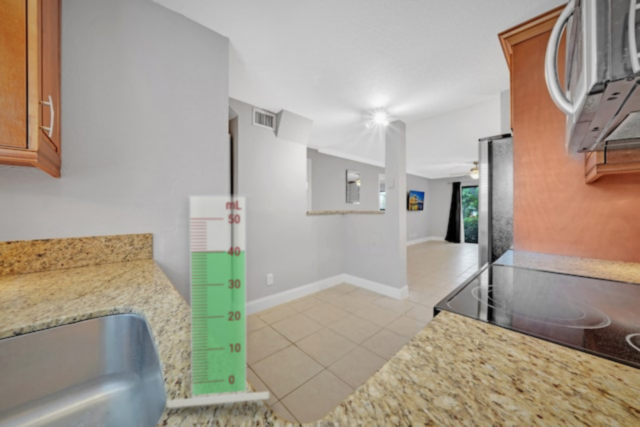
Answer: 40; mL
